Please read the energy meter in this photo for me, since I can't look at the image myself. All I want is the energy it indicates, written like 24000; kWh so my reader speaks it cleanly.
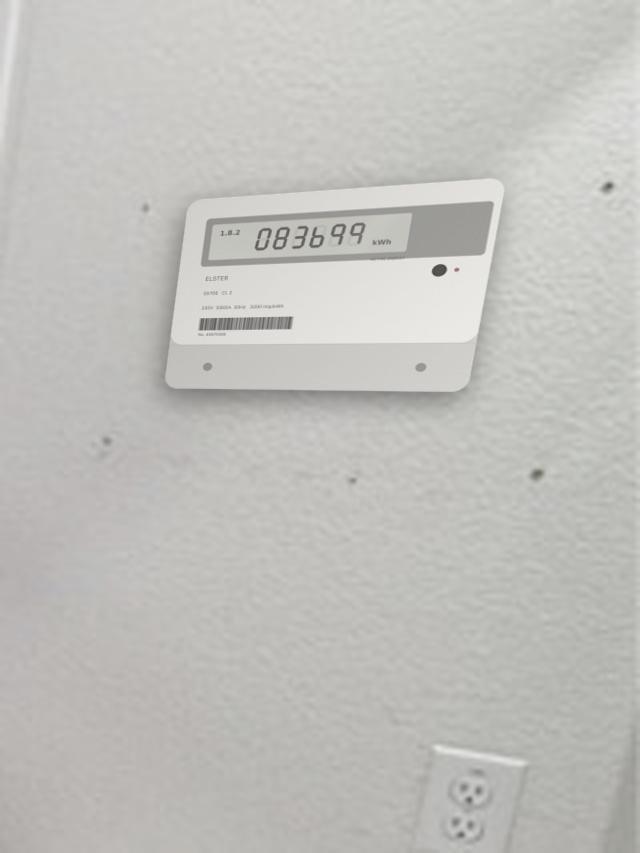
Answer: 83699; kWh
